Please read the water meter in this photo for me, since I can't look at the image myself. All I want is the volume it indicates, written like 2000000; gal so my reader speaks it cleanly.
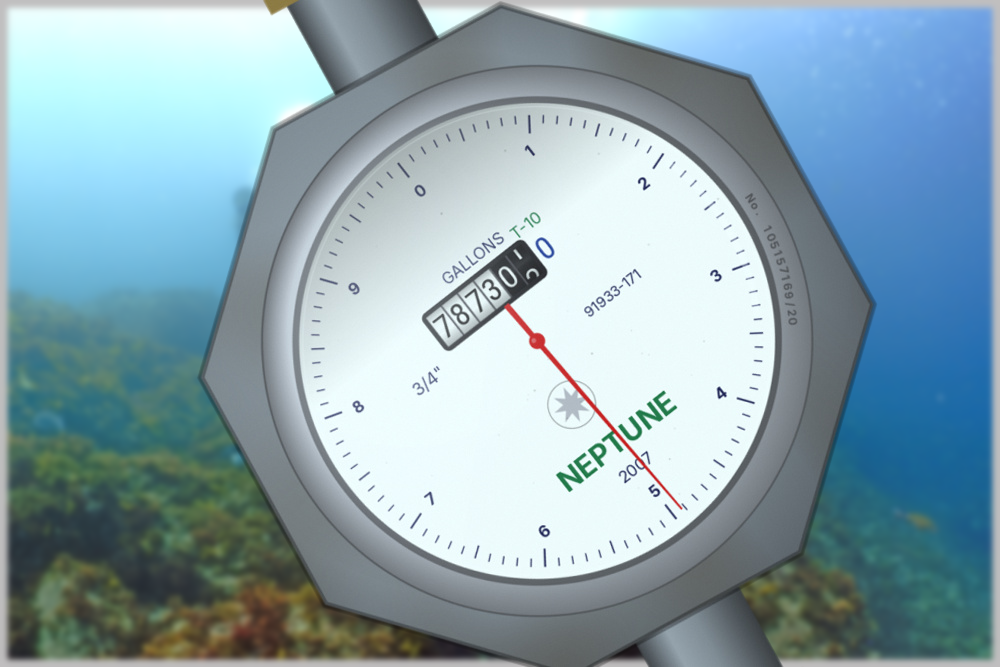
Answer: 7873014.9; gal
